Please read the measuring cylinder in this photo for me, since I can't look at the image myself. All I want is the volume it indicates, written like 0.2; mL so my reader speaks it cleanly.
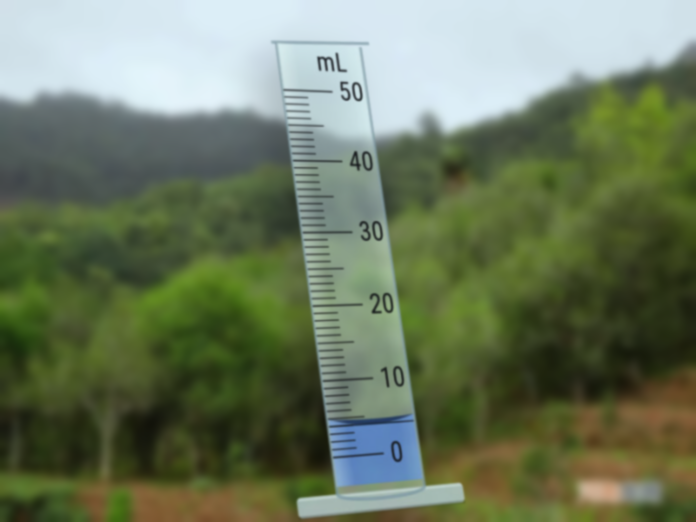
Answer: 4; mL
